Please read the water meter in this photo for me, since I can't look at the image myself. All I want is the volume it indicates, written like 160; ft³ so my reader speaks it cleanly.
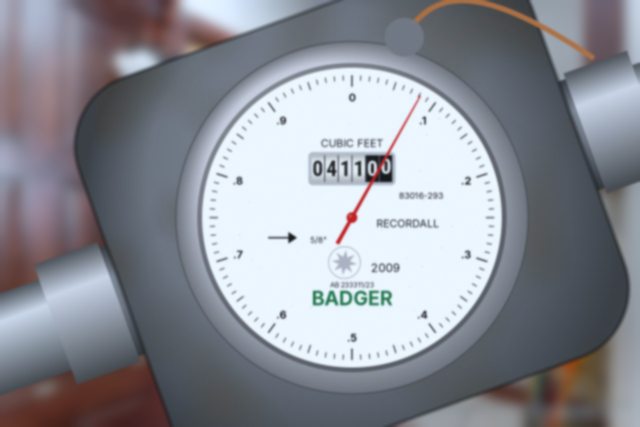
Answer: 41100.08; ft³
